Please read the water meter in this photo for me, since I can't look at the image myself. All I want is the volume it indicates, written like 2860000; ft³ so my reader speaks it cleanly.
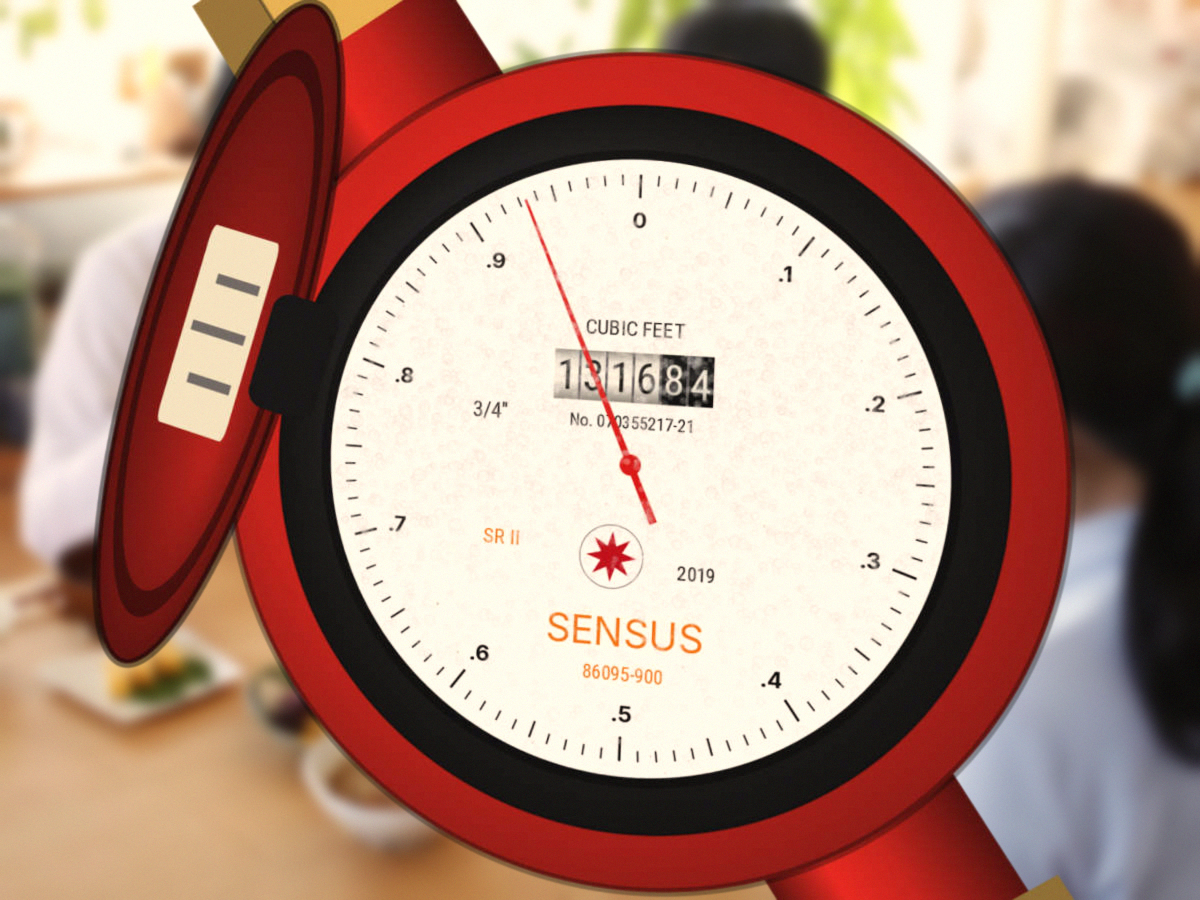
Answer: 131683.93; ft³
